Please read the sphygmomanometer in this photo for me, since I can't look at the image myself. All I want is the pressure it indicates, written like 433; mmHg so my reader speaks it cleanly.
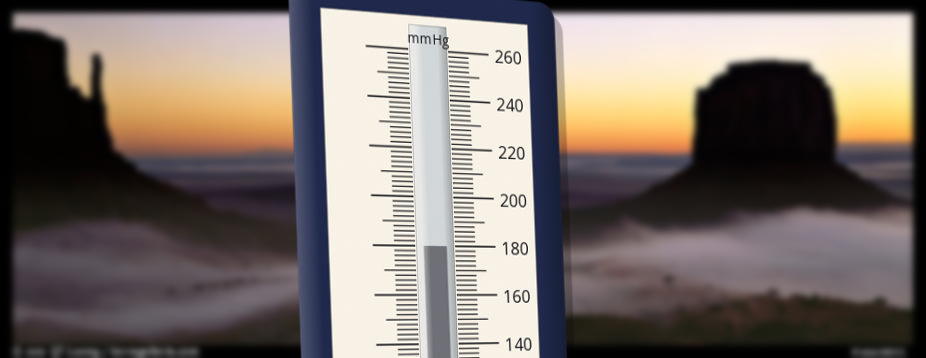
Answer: 180; mmHg
